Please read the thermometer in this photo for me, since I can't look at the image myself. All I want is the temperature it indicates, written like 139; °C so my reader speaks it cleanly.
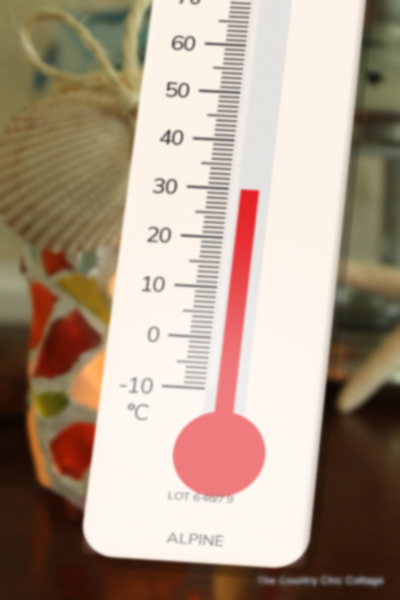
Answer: 30; °C
